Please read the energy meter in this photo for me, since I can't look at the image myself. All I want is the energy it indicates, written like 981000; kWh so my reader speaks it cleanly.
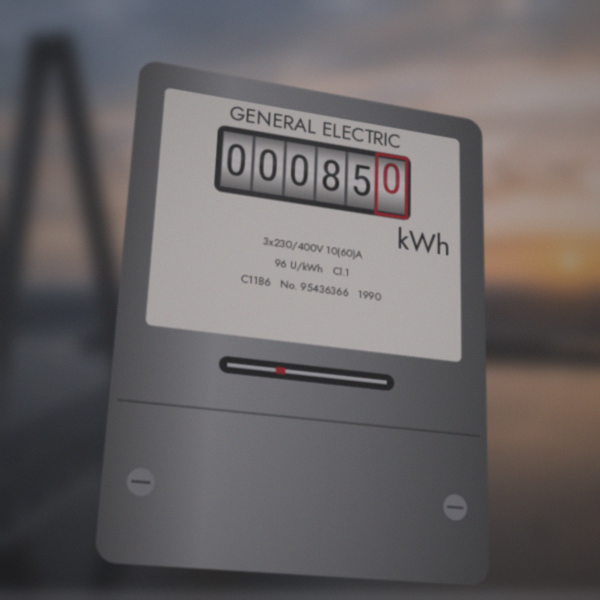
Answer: 85.0; kWh
